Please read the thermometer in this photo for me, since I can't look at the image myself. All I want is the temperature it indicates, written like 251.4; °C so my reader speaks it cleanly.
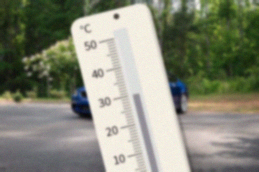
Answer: 30; °C
